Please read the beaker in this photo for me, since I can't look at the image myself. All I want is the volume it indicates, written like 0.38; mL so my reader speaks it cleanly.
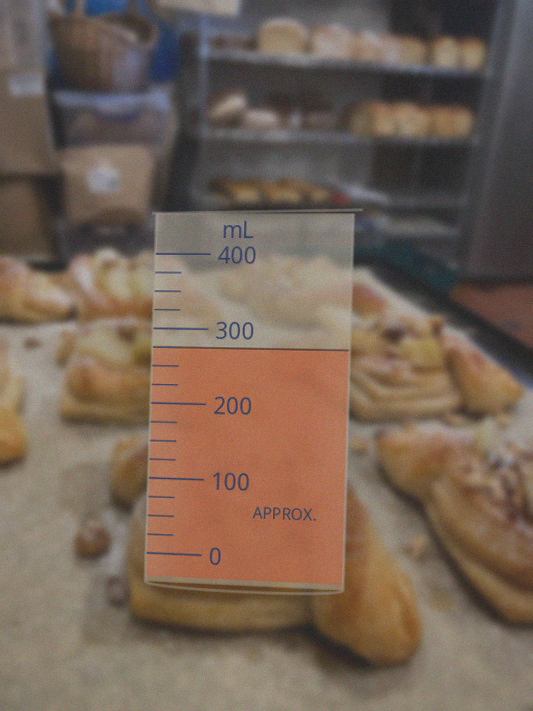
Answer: 275; mL
